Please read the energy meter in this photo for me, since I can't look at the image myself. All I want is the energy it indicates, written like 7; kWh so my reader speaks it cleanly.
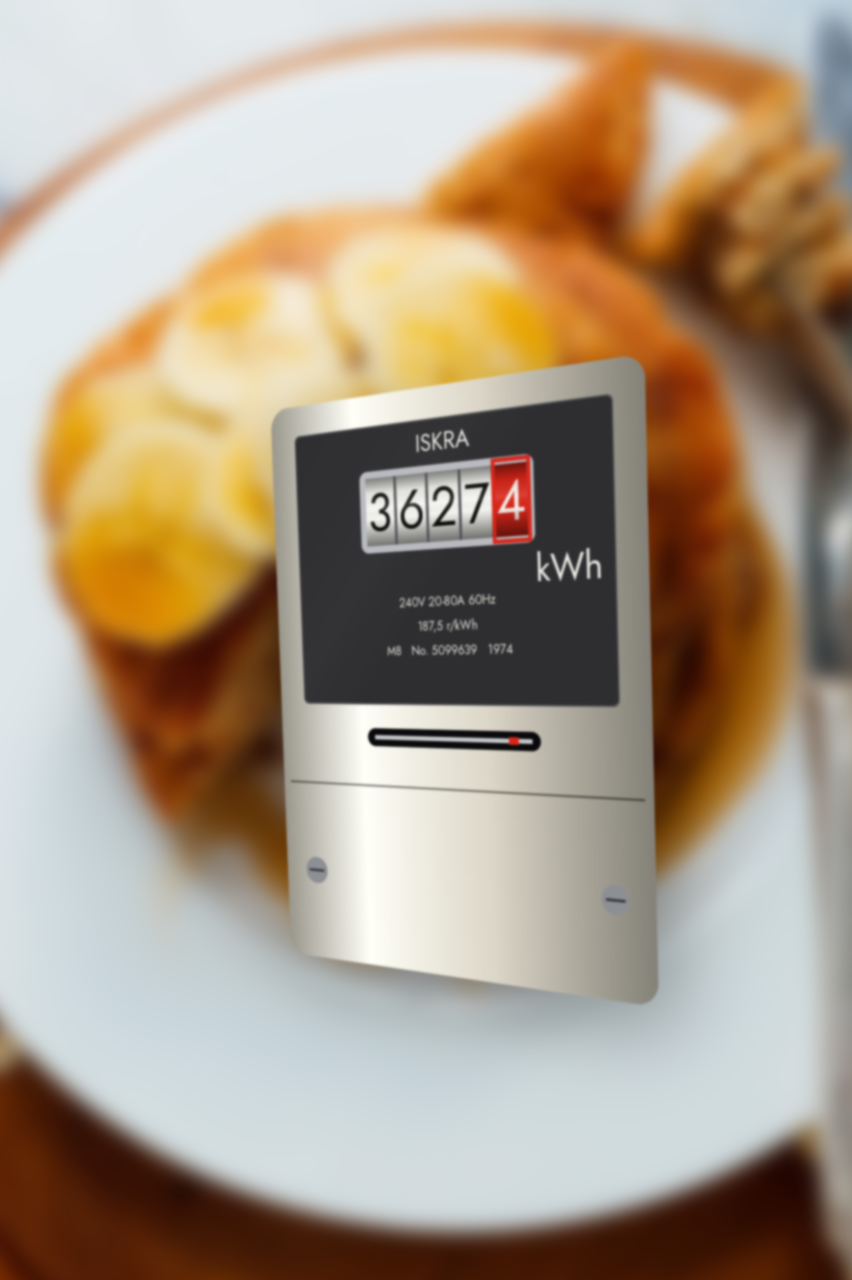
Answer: 3627.4; kWh
